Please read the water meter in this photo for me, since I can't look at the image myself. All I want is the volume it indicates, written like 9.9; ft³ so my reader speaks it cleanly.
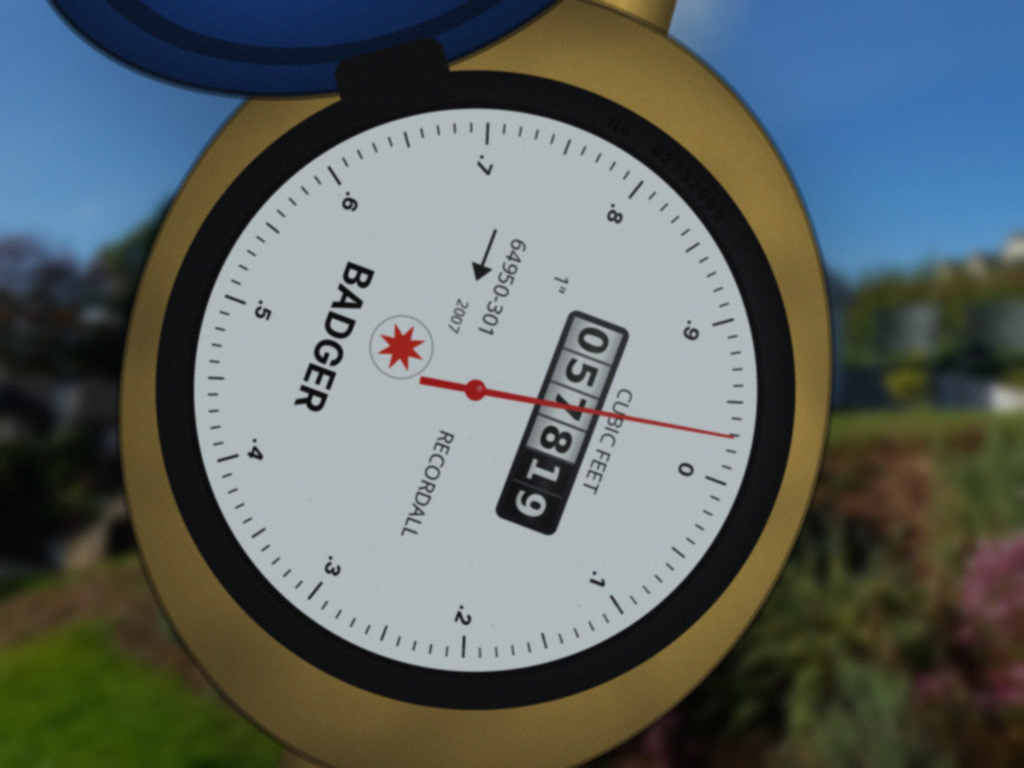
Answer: 57818.97; ft³
